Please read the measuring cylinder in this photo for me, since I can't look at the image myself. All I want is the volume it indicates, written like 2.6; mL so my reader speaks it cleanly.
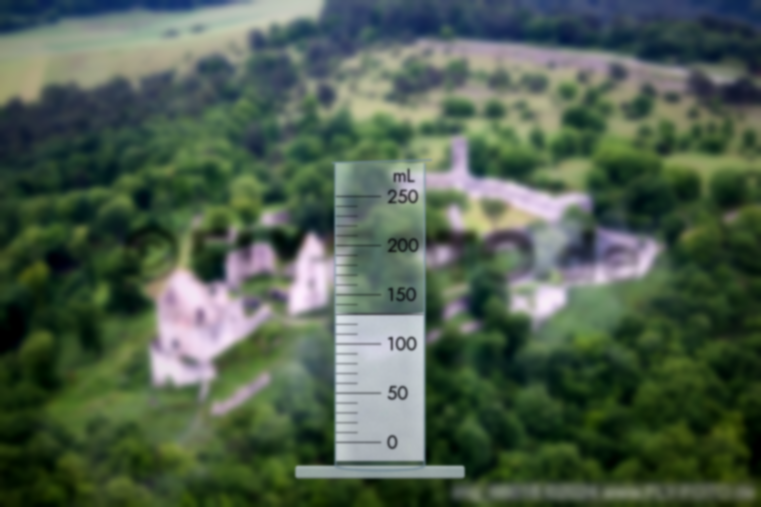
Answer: 130; mL
